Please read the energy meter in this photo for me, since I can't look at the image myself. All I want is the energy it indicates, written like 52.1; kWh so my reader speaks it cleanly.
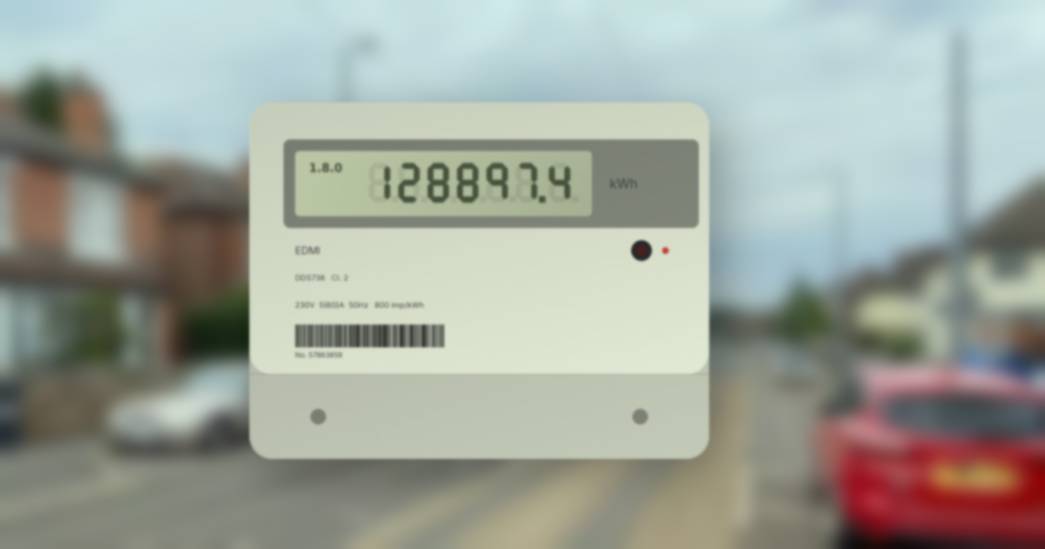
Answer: 128897.4; kWh
